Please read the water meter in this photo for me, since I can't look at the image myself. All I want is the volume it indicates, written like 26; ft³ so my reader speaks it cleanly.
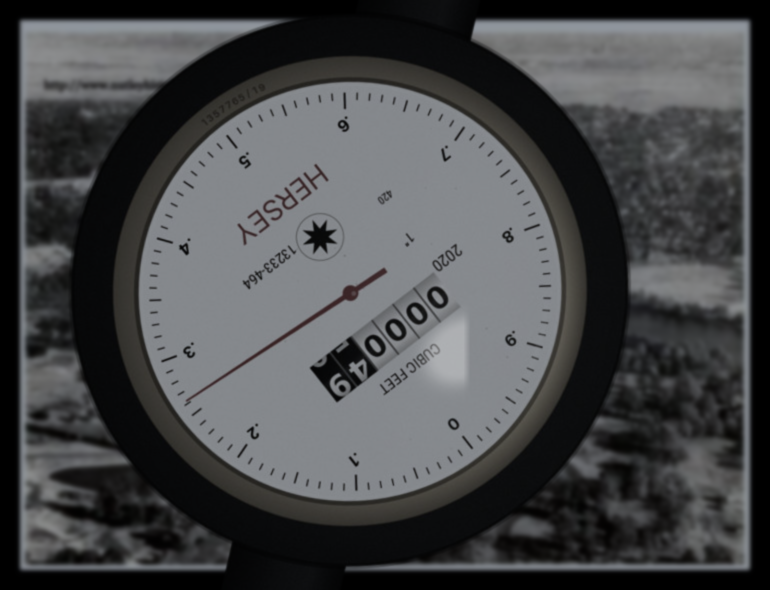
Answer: 49.26; ft³
